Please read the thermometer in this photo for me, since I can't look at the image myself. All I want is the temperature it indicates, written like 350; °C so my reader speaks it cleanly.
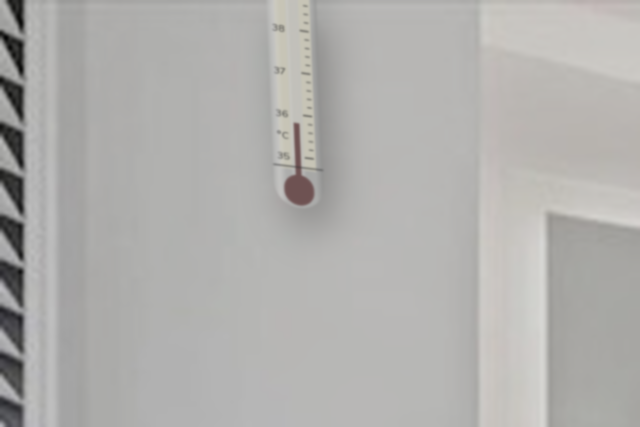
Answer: 35.8; °C
